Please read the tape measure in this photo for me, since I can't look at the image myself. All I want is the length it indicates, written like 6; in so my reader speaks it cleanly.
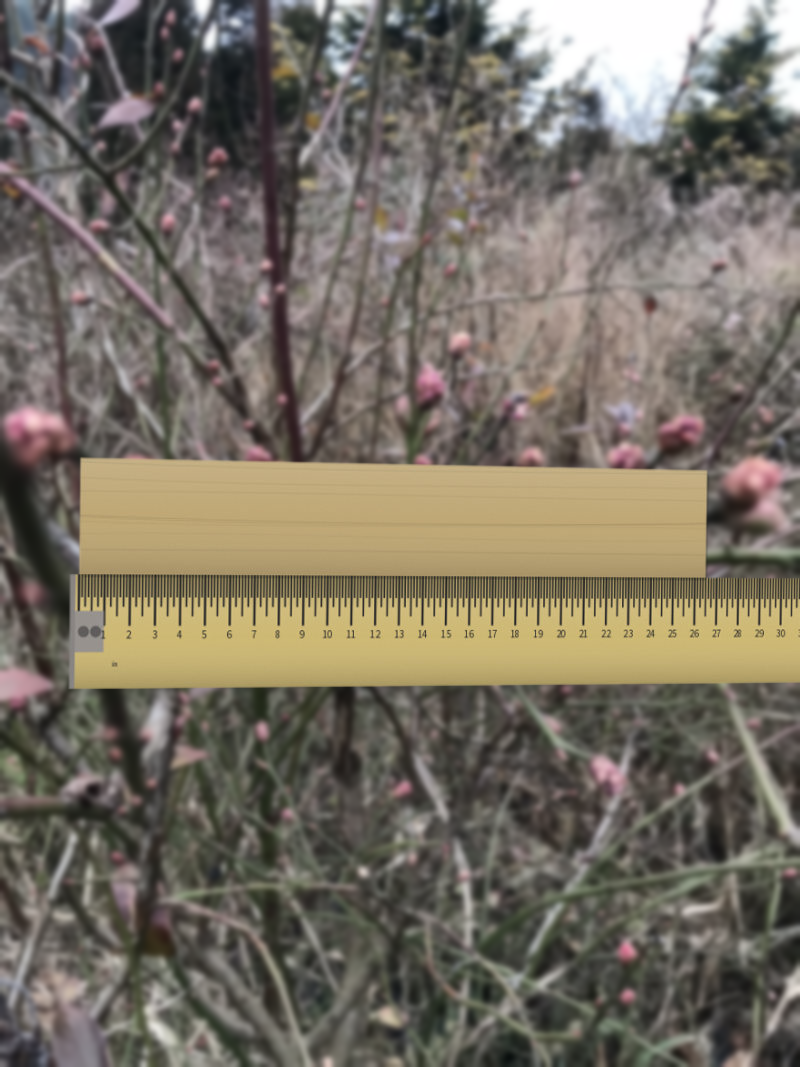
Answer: 26.5; in
